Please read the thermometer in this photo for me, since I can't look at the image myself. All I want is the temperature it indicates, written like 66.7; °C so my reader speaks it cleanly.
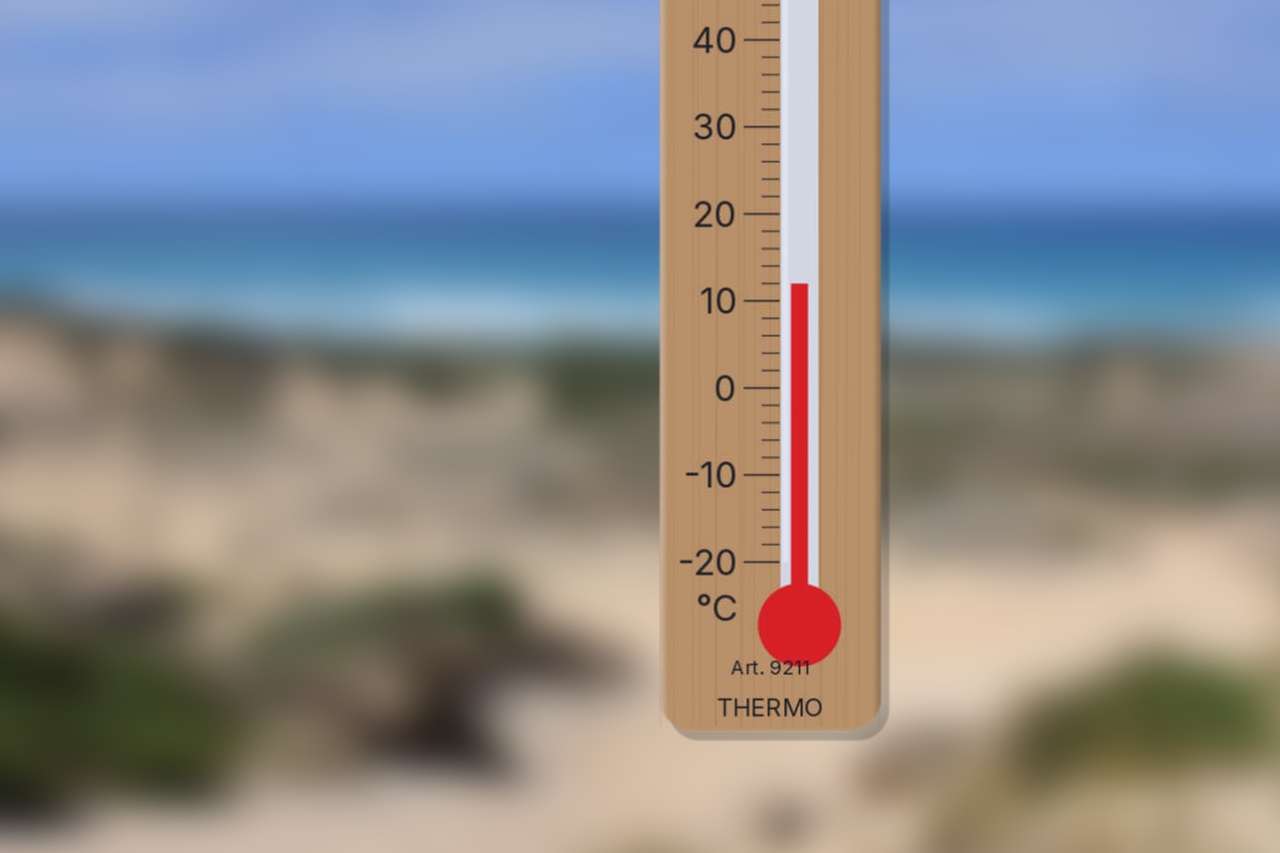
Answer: 12; °C
